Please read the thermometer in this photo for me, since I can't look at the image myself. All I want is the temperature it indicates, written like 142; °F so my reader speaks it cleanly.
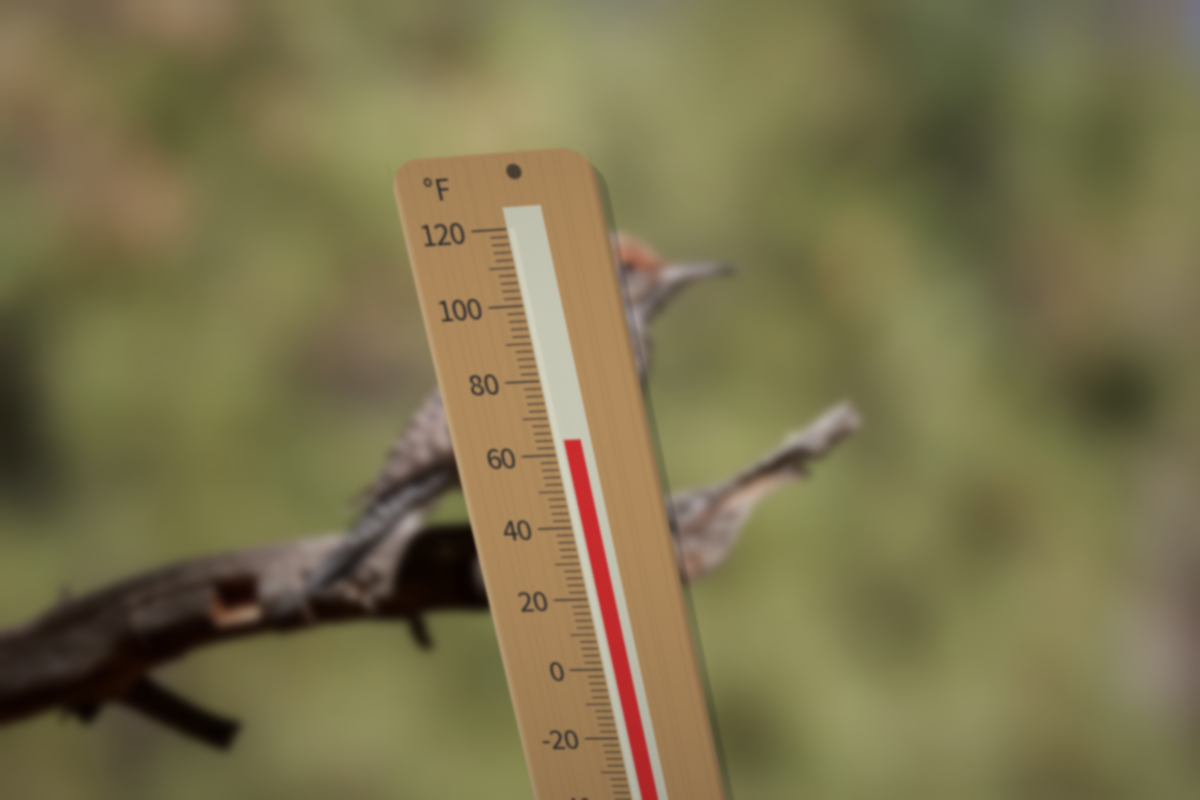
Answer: 64; °F
